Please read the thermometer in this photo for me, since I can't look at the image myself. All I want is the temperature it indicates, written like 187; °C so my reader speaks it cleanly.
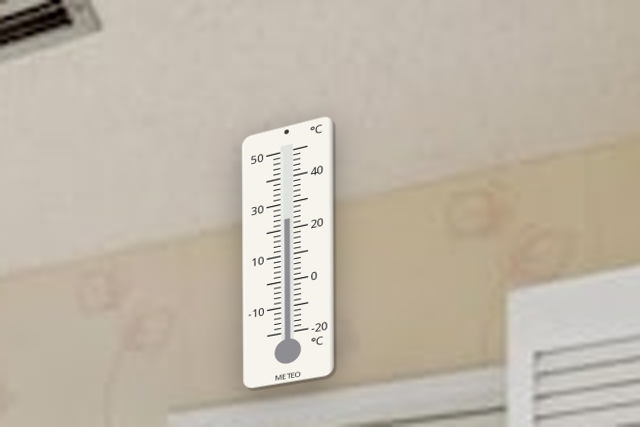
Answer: 24; °C
